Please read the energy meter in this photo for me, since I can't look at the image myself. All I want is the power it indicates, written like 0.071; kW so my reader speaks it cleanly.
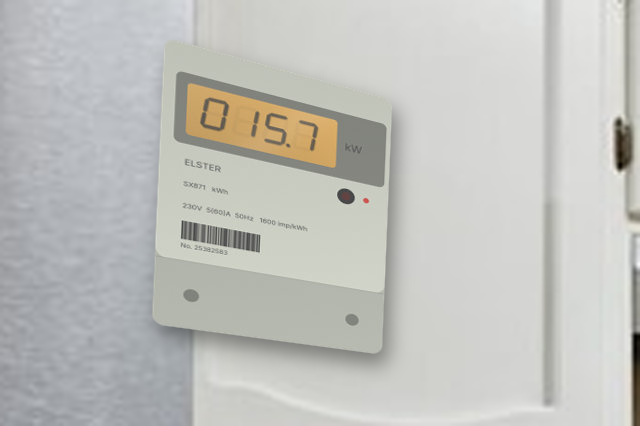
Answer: 15.7; kW
